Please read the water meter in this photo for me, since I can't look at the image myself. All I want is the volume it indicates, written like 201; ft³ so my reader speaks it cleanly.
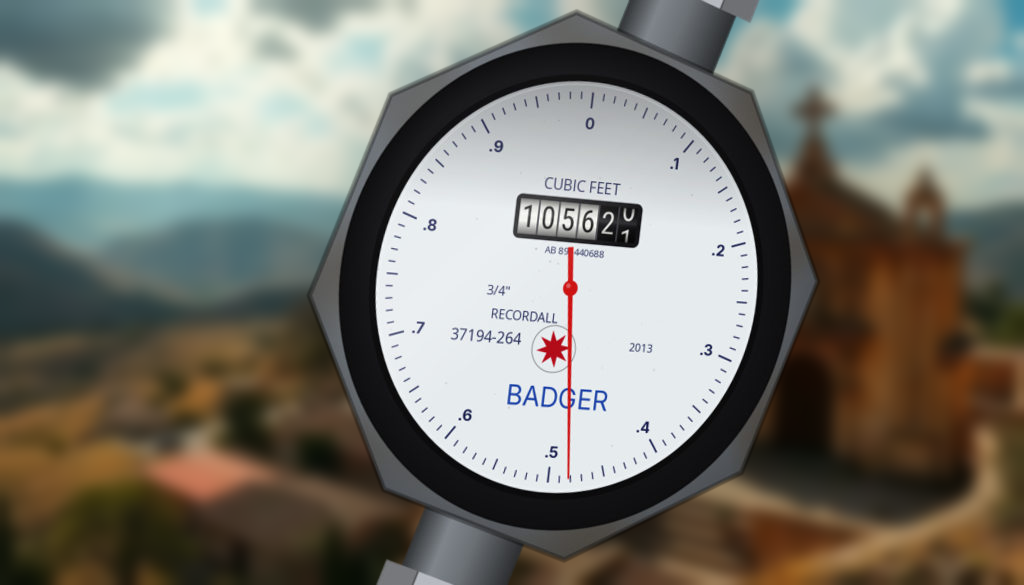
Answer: 105620.48; ft³
